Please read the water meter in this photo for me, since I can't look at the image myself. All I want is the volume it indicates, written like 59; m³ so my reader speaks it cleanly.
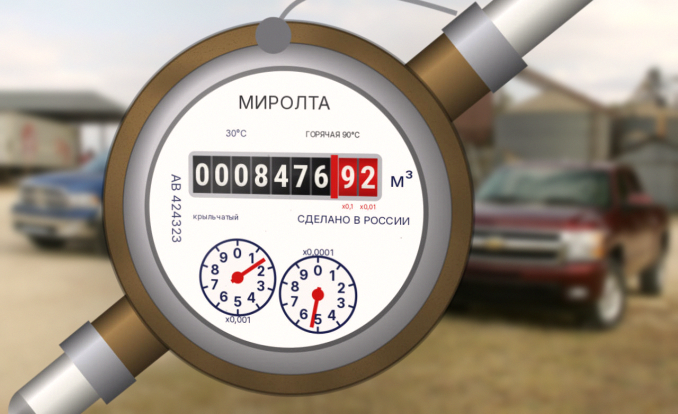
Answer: 8476.9215; m³
